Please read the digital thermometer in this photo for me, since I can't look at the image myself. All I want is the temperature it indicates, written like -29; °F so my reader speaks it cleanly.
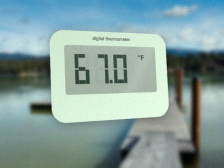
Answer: 67.0; °F
